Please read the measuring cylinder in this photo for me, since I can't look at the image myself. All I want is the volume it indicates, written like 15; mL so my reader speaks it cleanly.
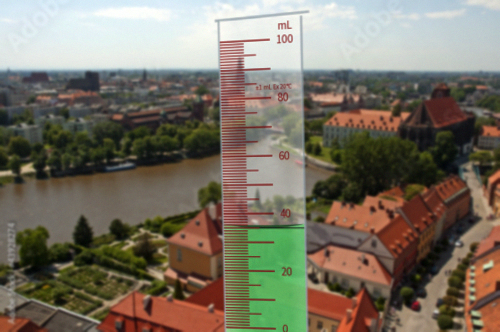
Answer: 35; mL
